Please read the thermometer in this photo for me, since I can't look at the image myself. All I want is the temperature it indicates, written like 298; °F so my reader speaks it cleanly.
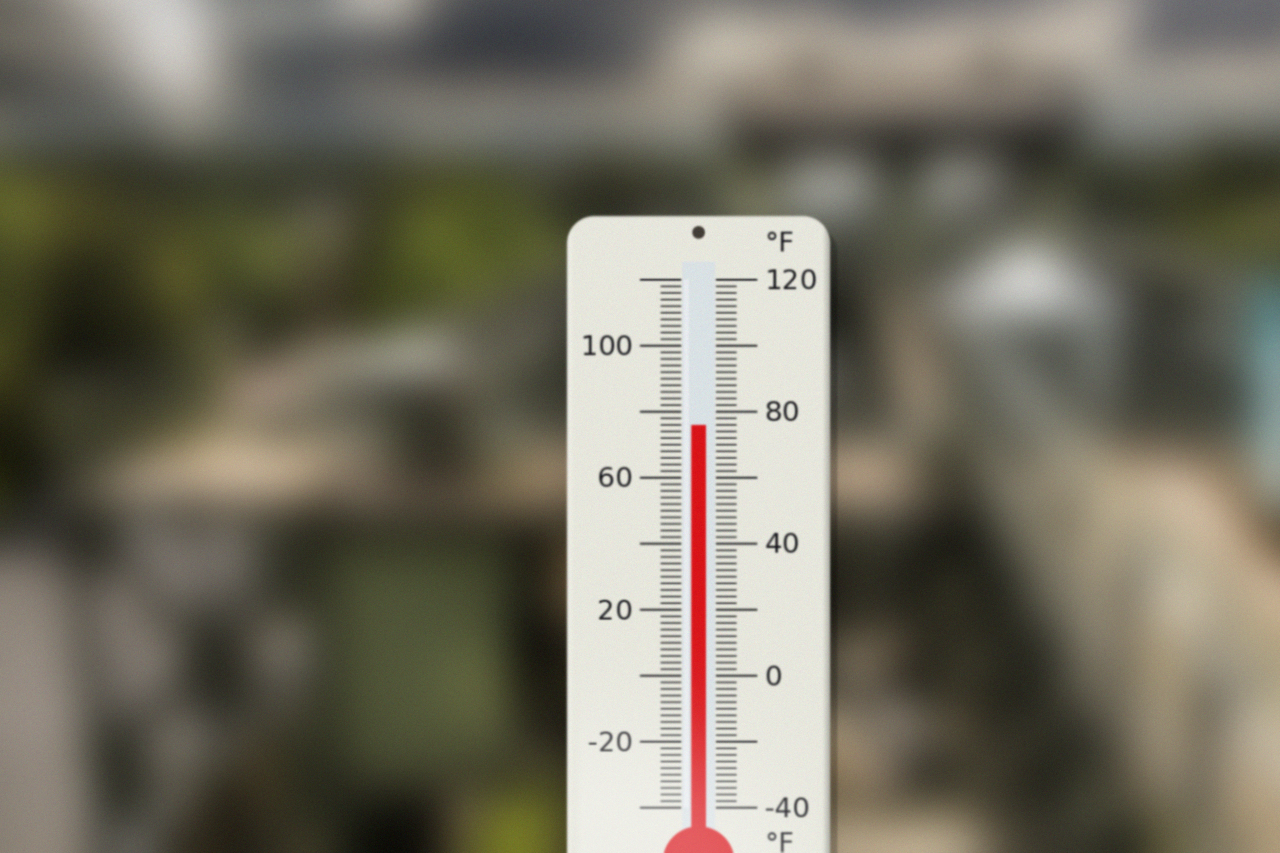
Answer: 76; °F
